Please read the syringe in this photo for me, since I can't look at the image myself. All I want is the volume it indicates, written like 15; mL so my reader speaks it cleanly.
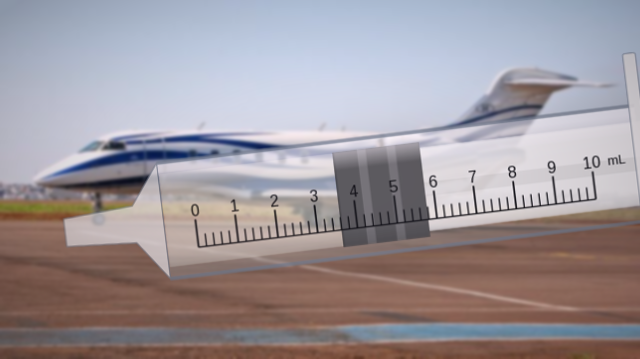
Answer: 3.6; mL
